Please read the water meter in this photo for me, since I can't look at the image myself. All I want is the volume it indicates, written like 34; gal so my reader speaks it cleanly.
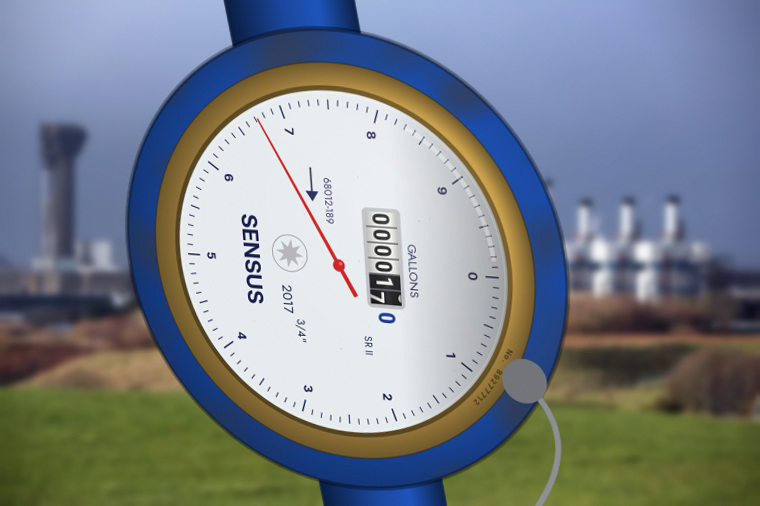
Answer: 166.7; gal
